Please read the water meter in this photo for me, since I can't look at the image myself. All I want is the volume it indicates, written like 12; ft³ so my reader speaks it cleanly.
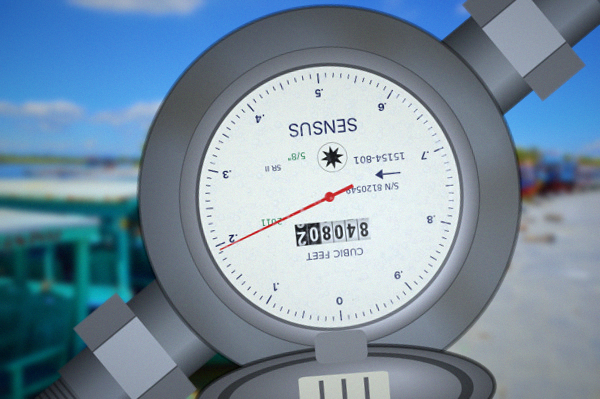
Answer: 840802.19; ft³
